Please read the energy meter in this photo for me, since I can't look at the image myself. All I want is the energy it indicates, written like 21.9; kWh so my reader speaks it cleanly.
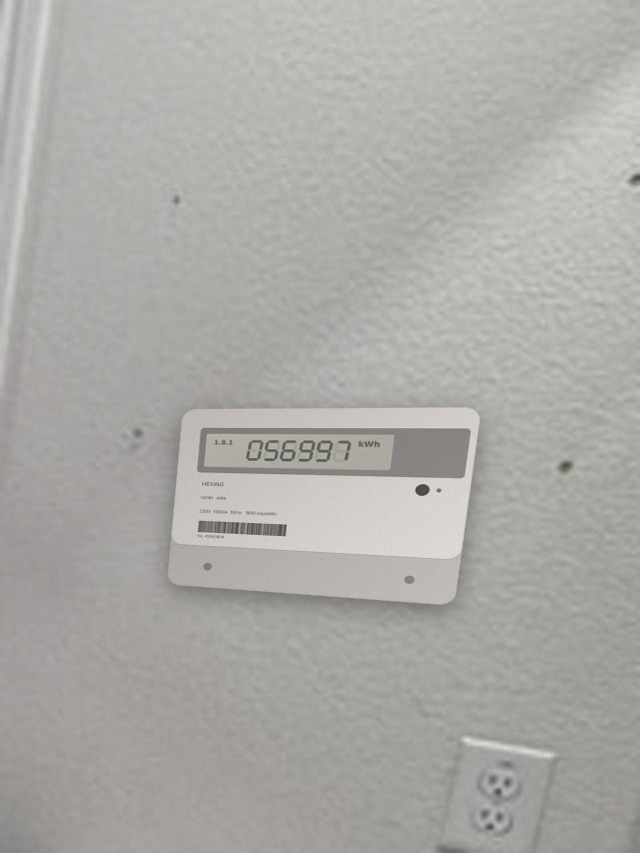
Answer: 56997; kWh
